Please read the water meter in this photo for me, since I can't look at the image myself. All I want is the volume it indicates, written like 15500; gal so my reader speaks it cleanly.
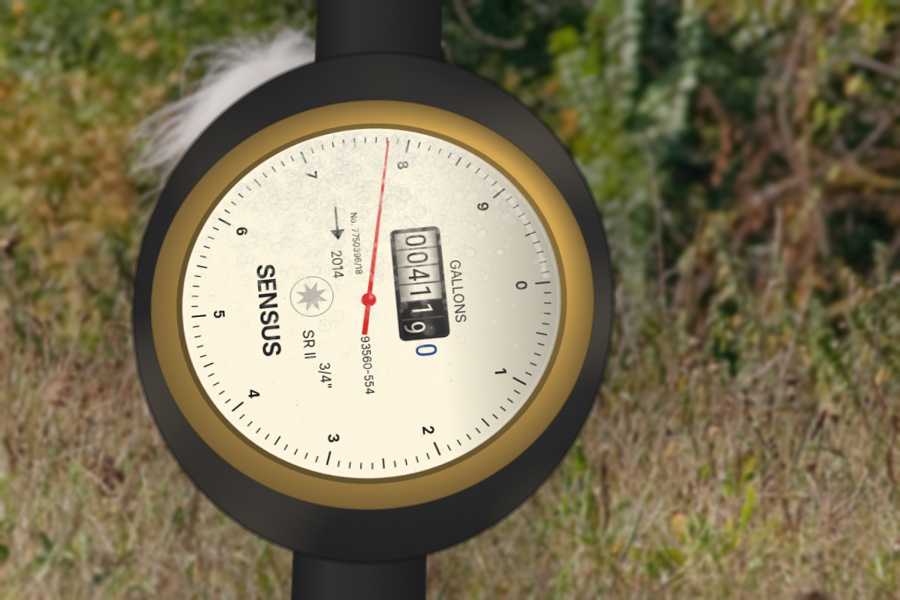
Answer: 41187.8; gal
